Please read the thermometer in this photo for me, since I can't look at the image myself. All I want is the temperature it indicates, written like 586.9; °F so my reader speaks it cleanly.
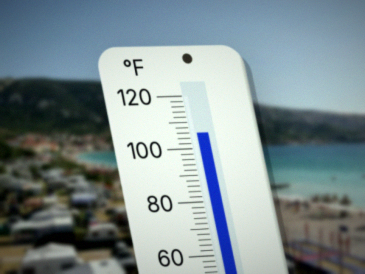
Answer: 106; °F
